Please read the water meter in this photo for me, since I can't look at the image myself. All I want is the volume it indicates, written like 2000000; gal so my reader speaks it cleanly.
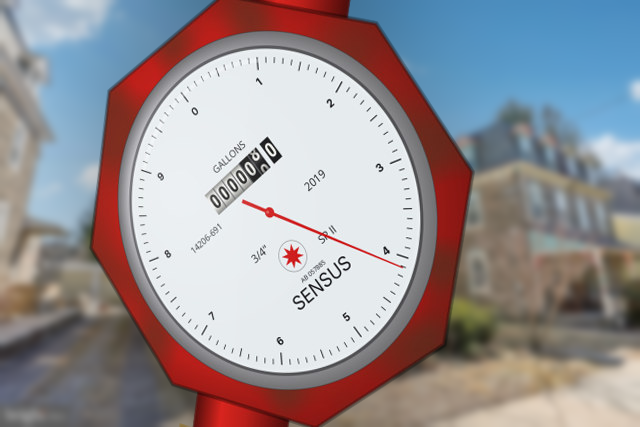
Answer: 84.1; gal
